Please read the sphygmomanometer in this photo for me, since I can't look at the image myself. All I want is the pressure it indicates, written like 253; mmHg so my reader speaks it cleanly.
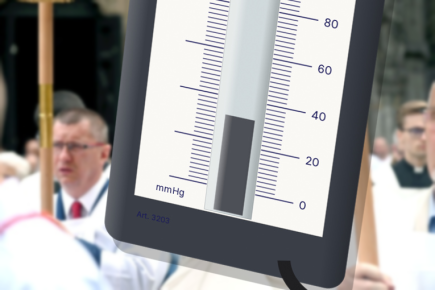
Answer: 32; mmHg
